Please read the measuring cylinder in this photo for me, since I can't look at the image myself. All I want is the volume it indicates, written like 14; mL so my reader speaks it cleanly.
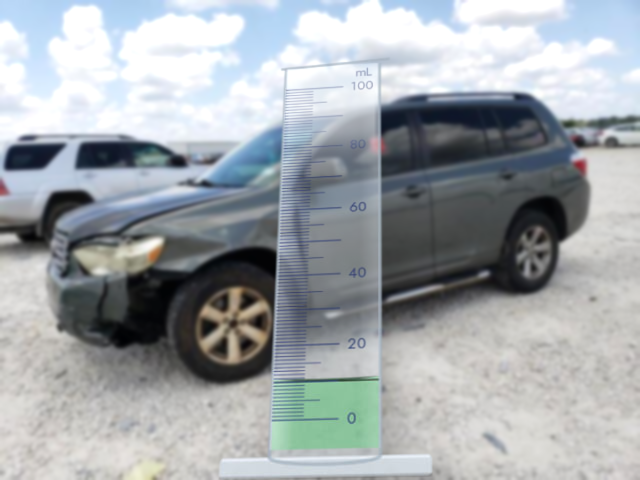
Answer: 10; mL
